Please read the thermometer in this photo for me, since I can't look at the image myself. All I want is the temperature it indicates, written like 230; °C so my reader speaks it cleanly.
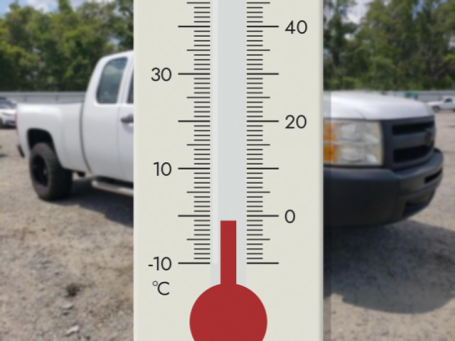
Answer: -1; °C
